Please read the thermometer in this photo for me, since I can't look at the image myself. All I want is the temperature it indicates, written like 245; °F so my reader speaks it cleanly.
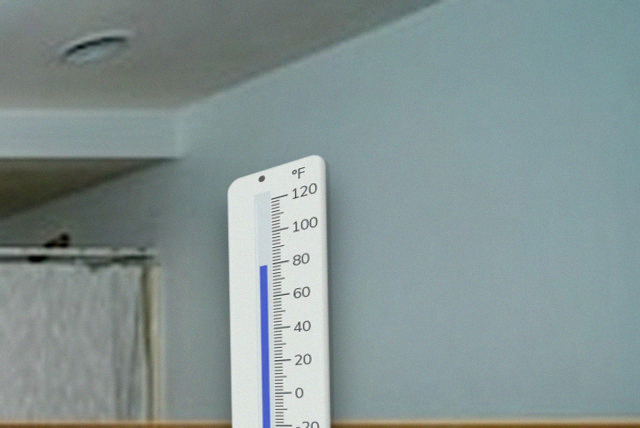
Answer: 80; °F
